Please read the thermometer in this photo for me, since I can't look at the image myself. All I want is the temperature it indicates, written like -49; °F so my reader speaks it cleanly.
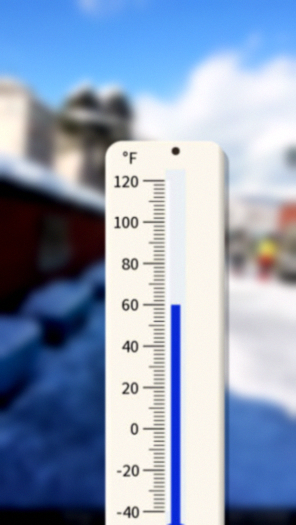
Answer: 60; °F
